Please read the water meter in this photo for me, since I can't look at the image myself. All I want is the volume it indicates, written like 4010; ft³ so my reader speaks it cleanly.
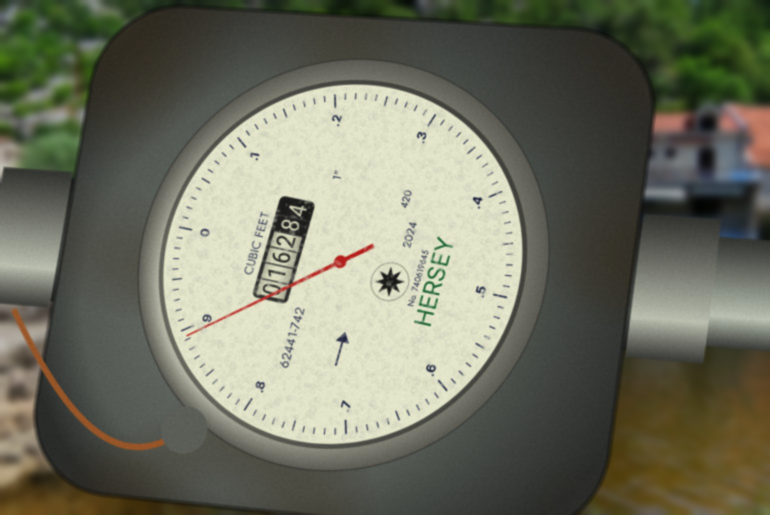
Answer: 16283.89; ft³
